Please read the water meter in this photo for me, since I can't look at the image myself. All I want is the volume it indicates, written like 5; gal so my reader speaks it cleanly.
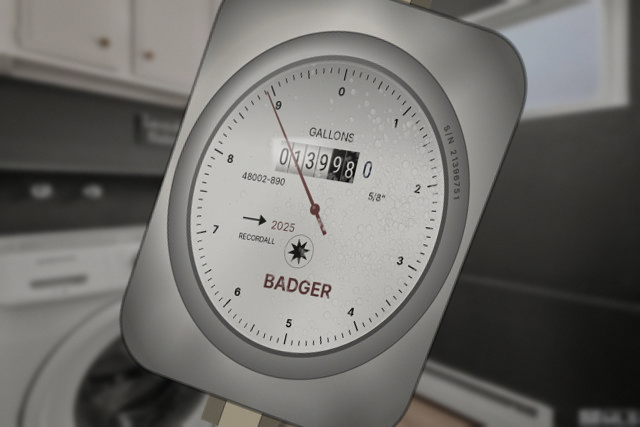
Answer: 139978.9; gal
